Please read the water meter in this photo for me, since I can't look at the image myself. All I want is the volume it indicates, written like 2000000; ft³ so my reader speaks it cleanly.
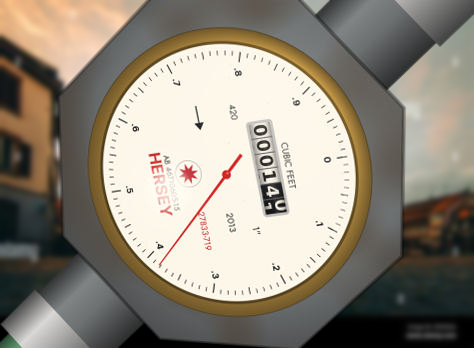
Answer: 140.38; ft³
